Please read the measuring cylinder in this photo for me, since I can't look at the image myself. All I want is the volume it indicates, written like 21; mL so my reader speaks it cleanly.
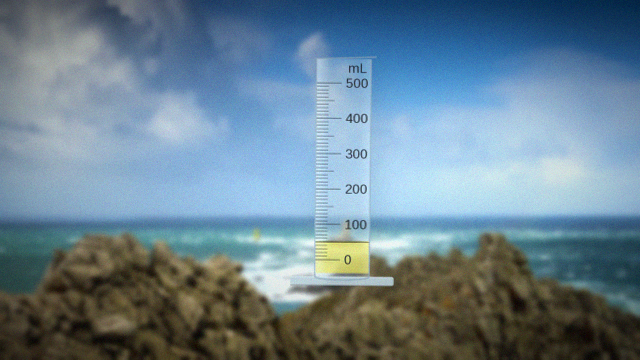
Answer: 50; mL
